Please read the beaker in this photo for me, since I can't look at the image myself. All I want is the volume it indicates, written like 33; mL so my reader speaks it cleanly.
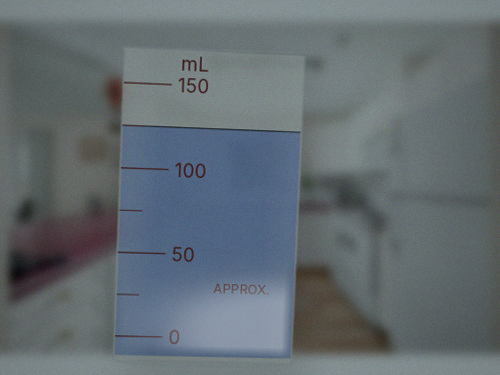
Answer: 125; mL
